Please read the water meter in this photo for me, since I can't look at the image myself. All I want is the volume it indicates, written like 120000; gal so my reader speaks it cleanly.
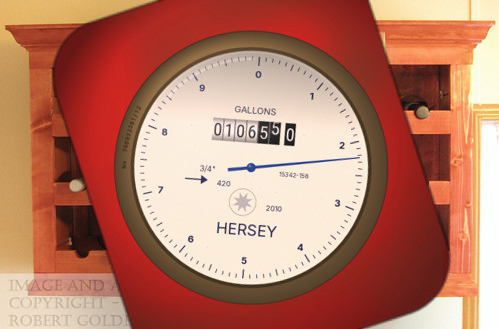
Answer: 106552.2; gal
